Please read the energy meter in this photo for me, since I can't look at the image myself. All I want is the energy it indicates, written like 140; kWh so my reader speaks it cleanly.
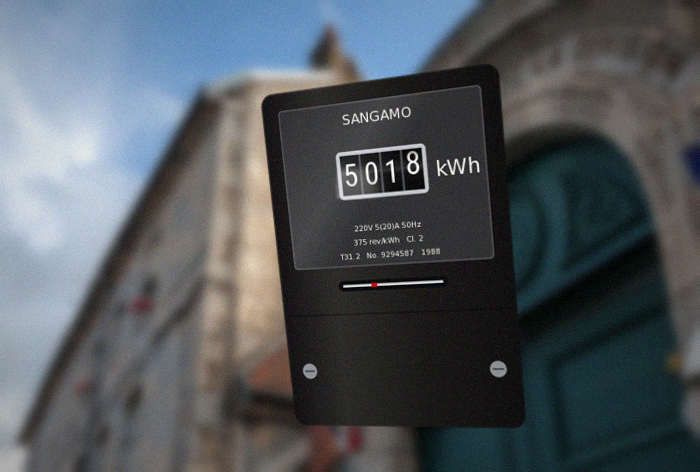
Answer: 5018; kWh
